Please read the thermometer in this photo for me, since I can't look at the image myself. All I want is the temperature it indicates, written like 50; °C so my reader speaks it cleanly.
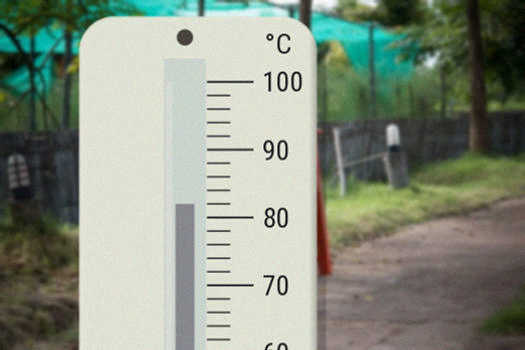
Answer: 82; °C
